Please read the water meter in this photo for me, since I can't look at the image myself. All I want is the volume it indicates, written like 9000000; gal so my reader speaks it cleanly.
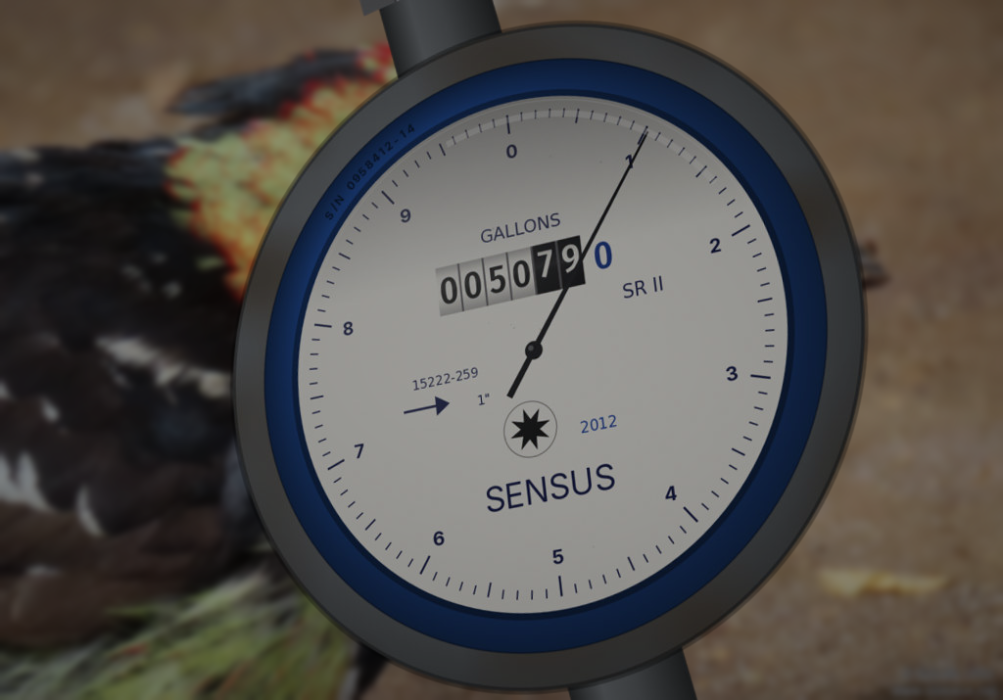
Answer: 50791.0; gal
